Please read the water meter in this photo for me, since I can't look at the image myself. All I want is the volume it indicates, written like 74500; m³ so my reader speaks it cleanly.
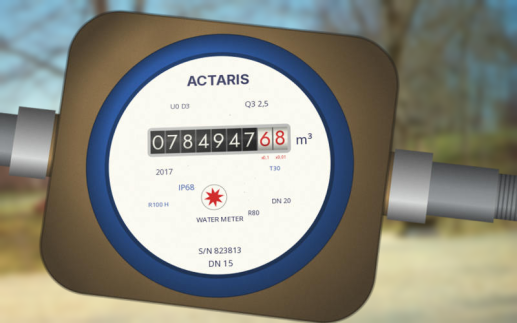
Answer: 784947.68; m³
